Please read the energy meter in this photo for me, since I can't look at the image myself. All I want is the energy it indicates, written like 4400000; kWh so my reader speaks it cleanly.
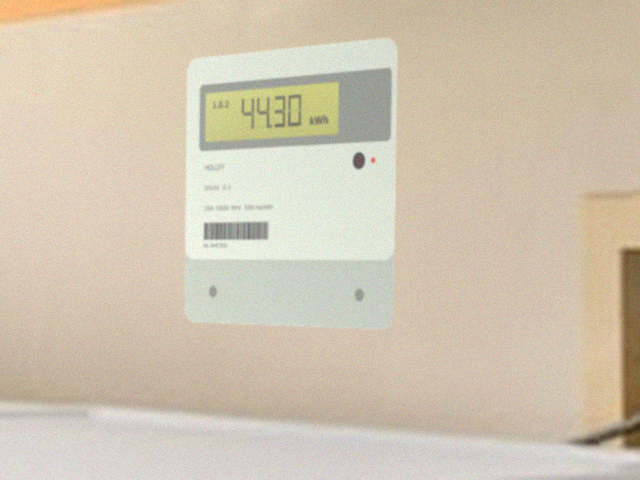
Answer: 44.30; kWh
